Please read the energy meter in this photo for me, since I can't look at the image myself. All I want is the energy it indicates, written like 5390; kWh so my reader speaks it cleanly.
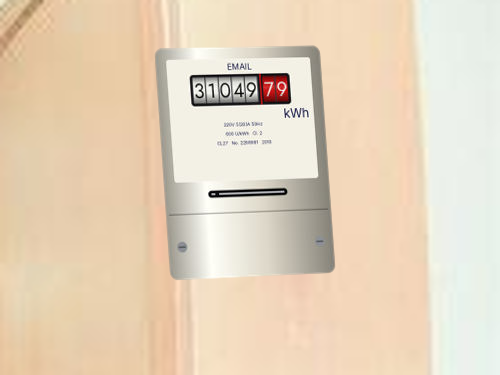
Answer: 31049.79; kWh
